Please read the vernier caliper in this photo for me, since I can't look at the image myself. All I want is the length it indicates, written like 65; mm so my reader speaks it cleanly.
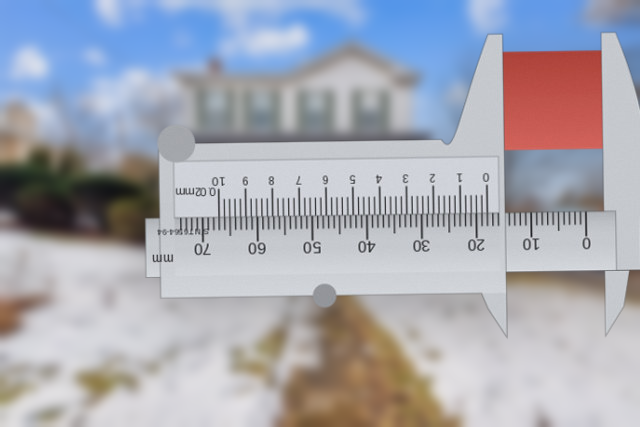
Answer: 18.0; mm
